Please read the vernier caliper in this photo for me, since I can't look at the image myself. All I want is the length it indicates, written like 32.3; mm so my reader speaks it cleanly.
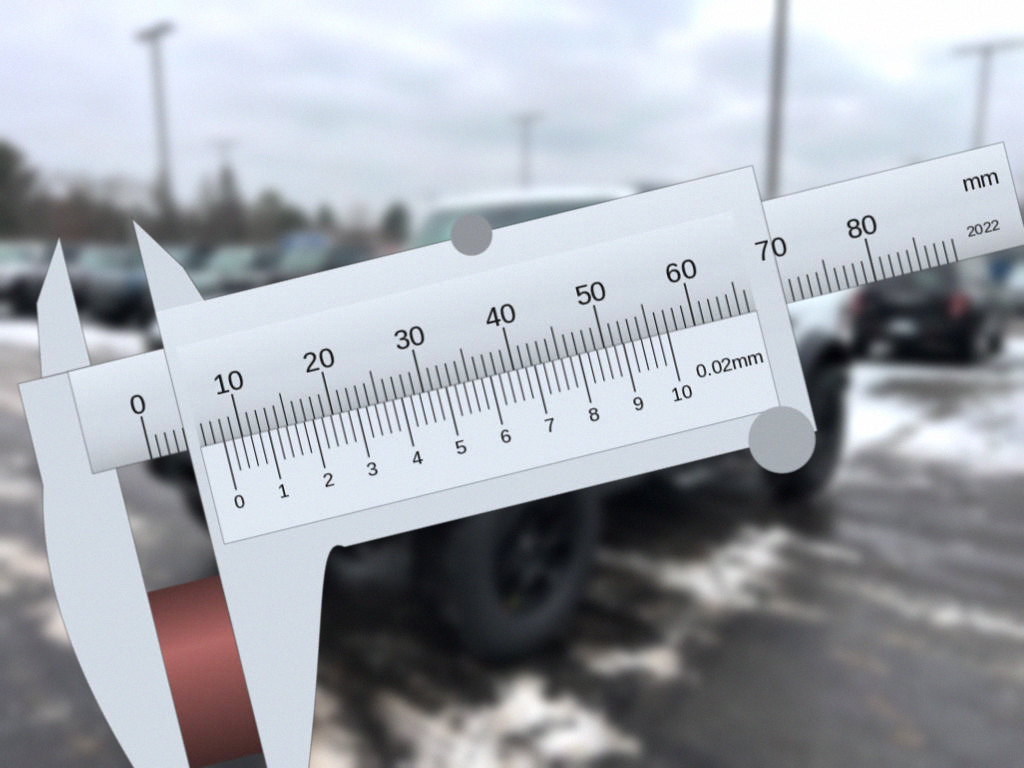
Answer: 8.0; mm
